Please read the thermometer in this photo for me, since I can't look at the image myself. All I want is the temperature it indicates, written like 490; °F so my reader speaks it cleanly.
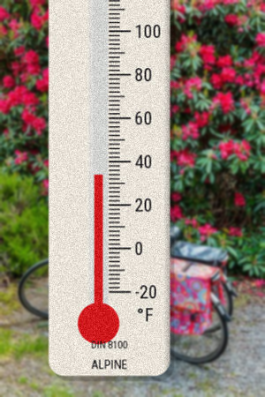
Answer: 34; °F
